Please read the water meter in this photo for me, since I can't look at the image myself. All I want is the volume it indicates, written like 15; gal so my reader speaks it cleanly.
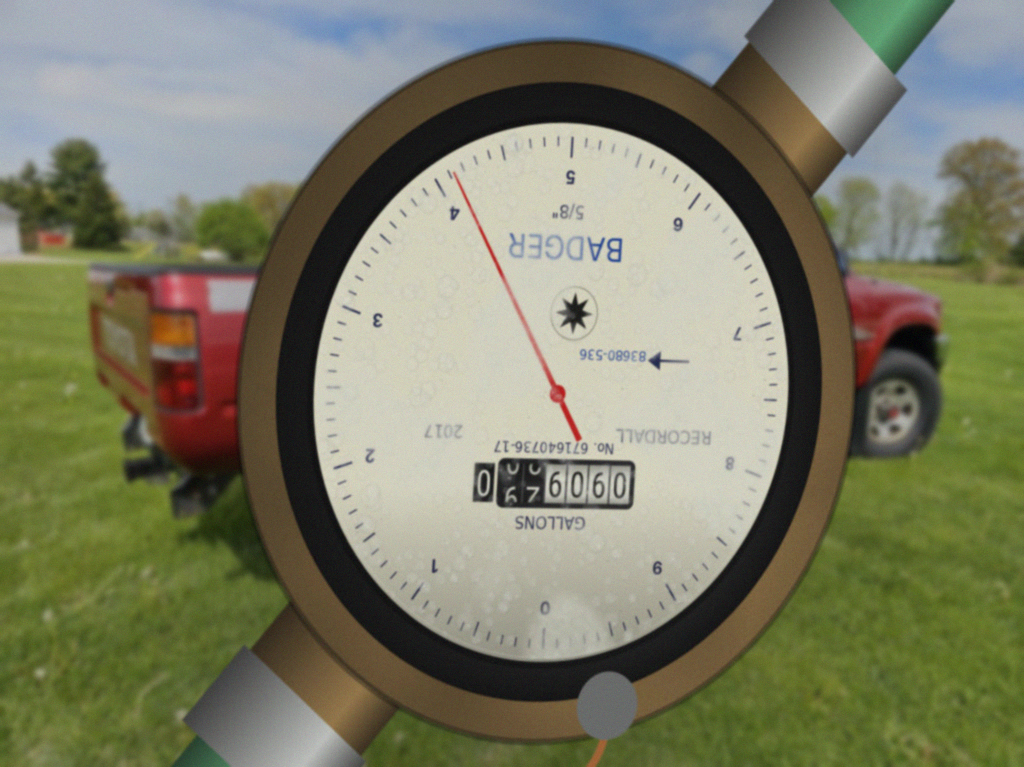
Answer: 909294.1; gal
